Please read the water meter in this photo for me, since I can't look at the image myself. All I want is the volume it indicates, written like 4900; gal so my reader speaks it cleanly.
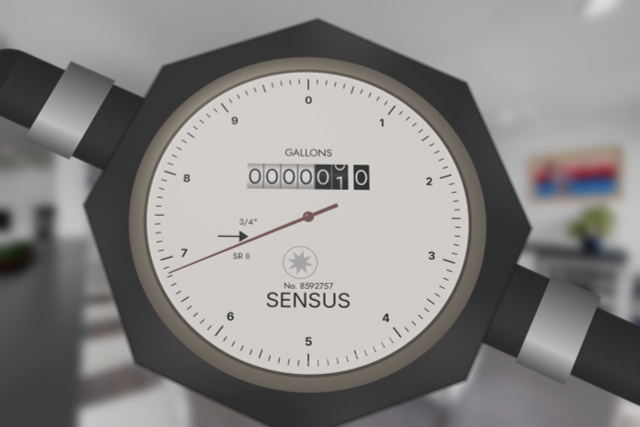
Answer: 6.8; gal
